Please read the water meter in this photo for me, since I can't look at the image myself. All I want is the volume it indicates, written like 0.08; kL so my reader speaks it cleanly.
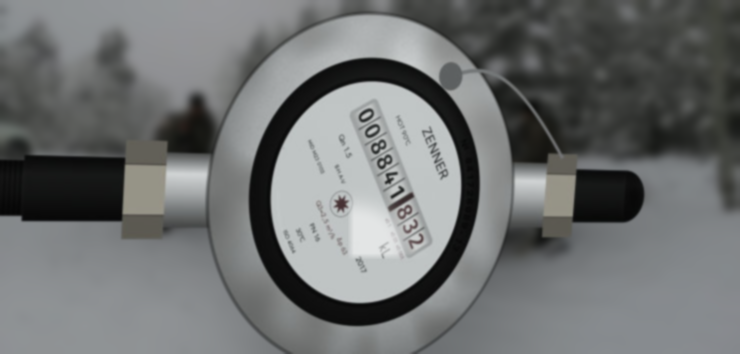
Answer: 8841.832; kL
